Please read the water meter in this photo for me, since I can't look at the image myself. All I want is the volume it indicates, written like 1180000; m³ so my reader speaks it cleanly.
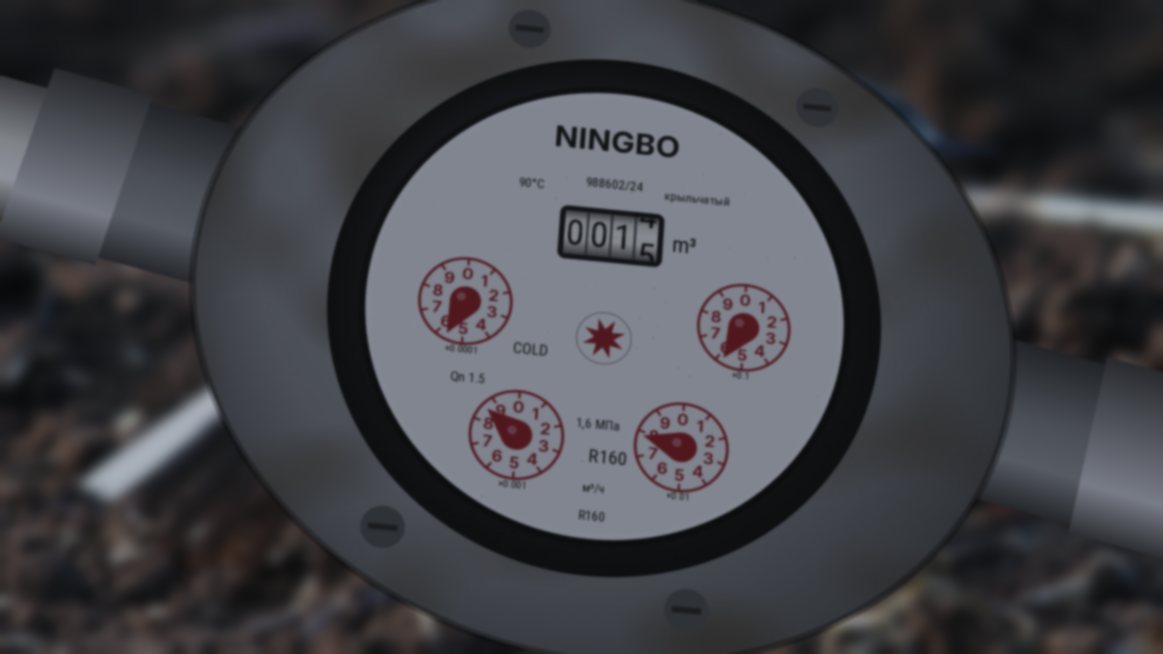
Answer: 14.5785; m³
